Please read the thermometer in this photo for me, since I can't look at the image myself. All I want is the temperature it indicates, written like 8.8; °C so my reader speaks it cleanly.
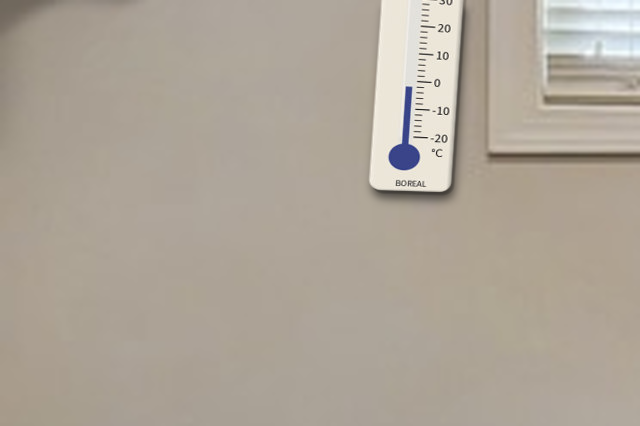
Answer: -2; °C
